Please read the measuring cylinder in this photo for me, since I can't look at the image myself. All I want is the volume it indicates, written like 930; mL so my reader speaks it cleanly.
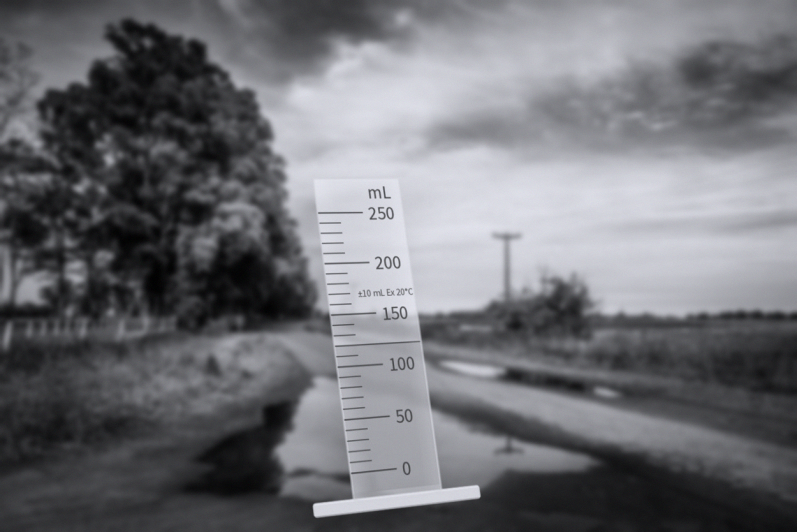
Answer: 120; mL
